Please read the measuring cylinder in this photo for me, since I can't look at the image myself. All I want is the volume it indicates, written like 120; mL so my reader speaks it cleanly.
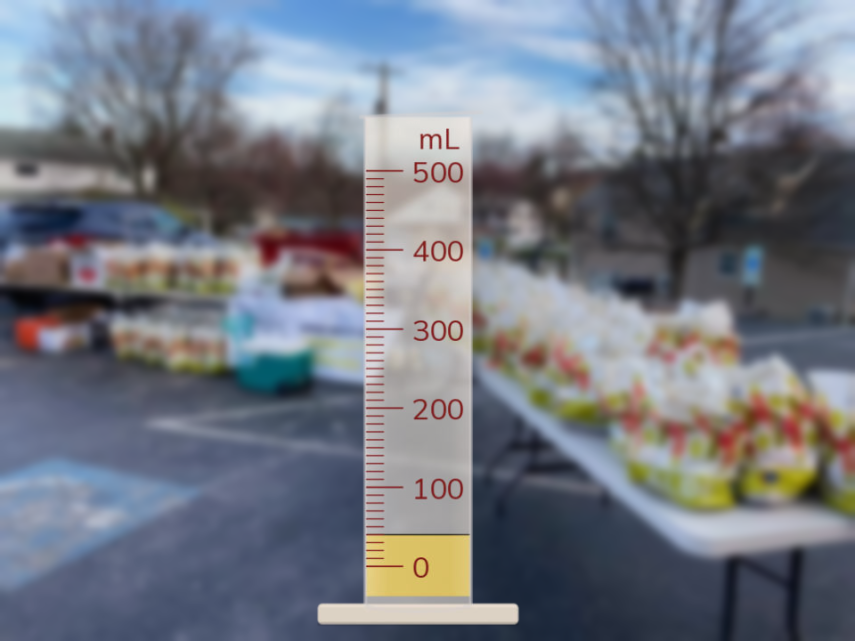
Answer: 40; mL
